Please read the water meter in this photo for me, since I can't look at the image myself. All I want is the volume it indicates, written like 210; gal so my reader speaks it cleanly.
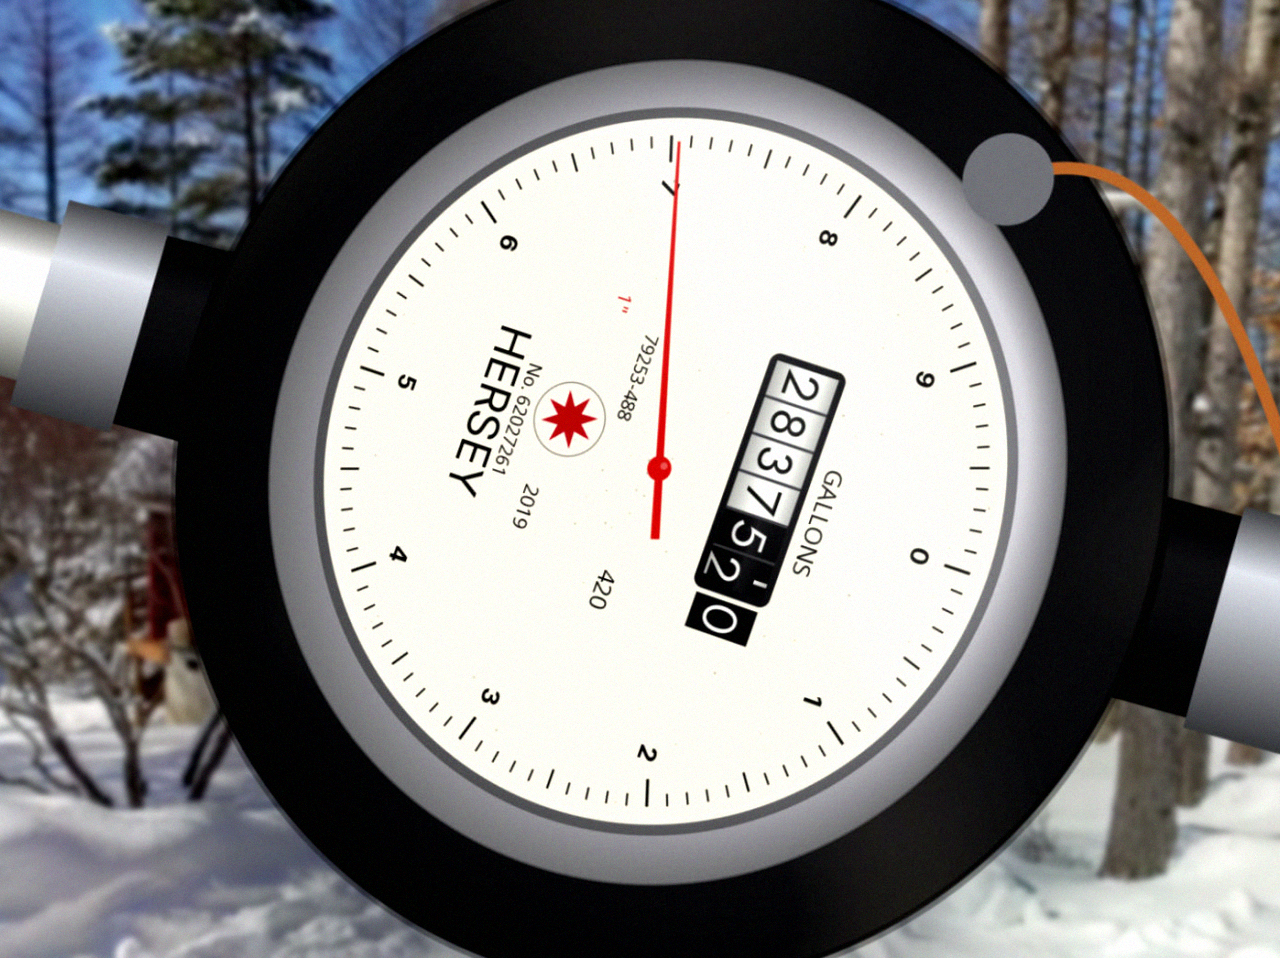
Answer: 2837517.0; gal
